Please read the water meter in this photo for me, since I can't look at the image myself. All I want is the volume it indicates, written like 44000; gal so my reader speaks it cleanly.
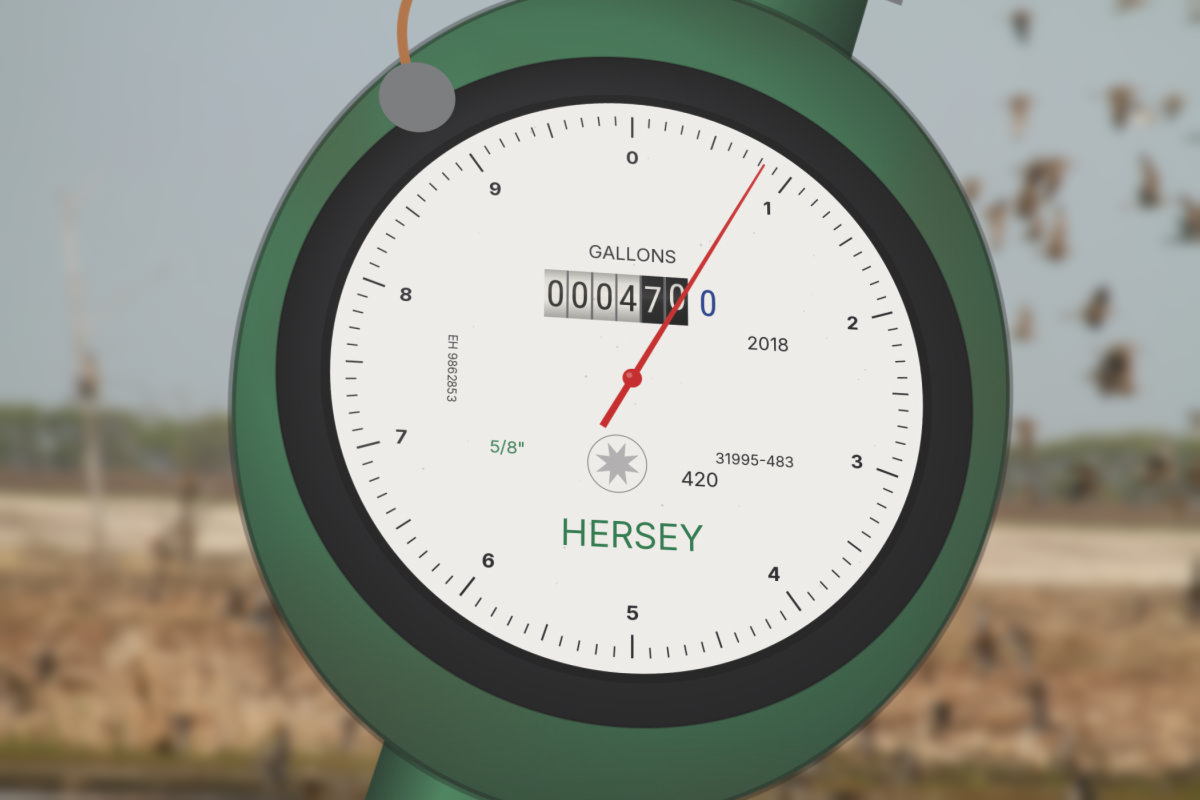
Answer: 4700.8; gal
